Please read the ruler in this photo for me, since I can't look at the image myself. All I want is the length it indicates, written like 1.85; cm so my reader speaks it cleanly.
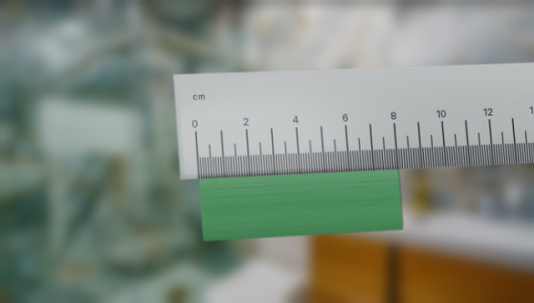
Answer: 8; cm
